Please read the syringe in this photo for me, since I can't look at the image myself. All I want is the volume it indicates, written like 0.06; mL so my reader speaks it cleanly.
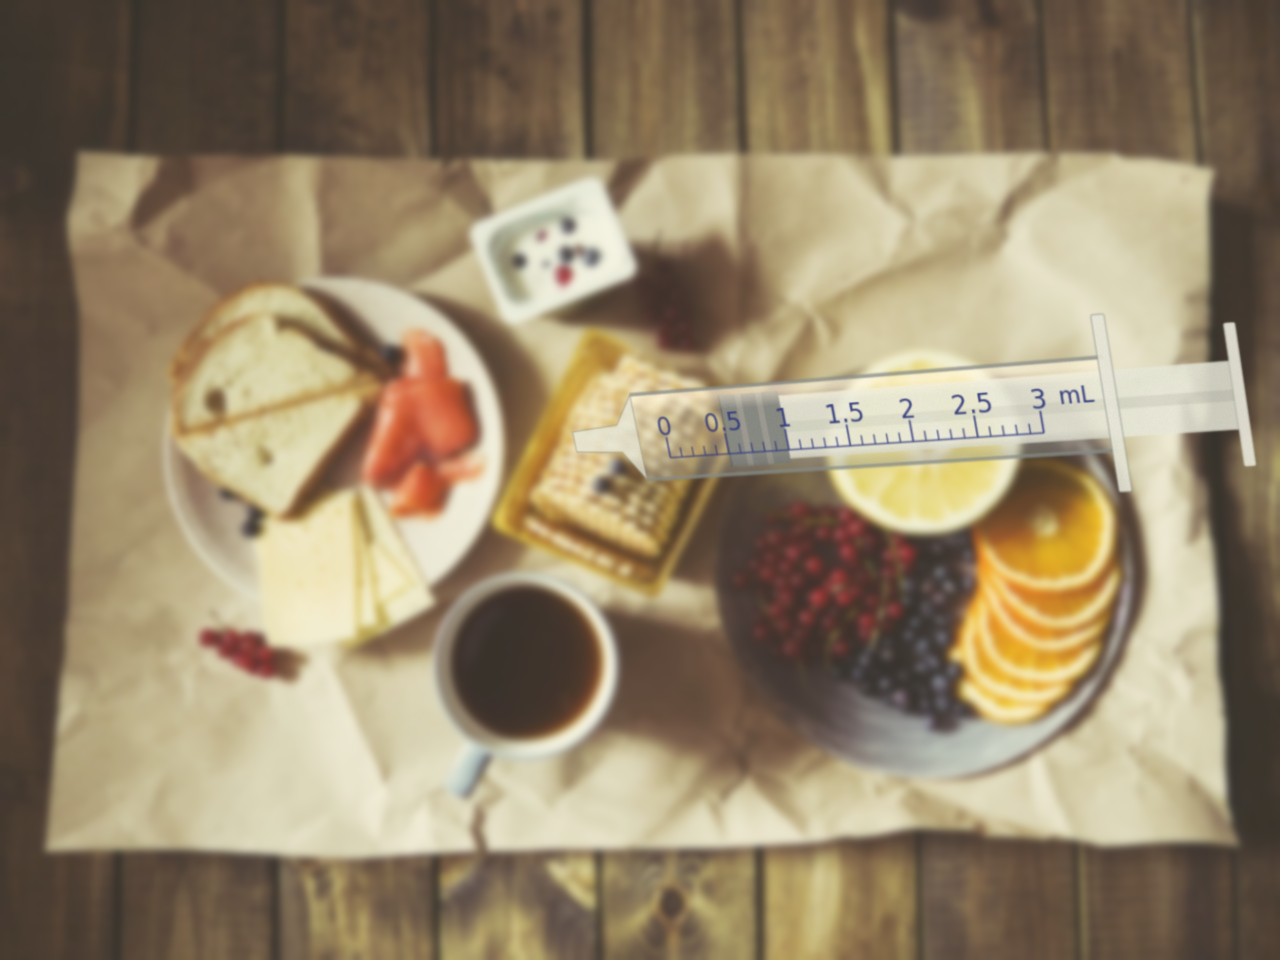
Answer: 0.5; mL
